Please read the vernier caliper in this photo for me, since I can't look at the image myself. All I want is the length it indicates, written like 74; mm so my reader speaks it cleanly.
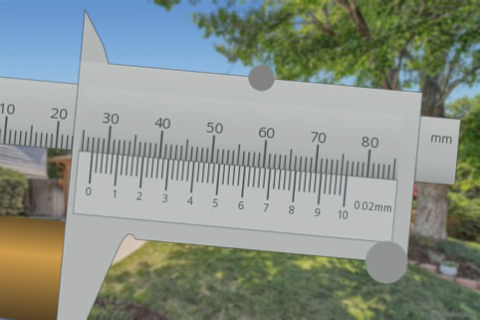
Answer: 27.0; mm
